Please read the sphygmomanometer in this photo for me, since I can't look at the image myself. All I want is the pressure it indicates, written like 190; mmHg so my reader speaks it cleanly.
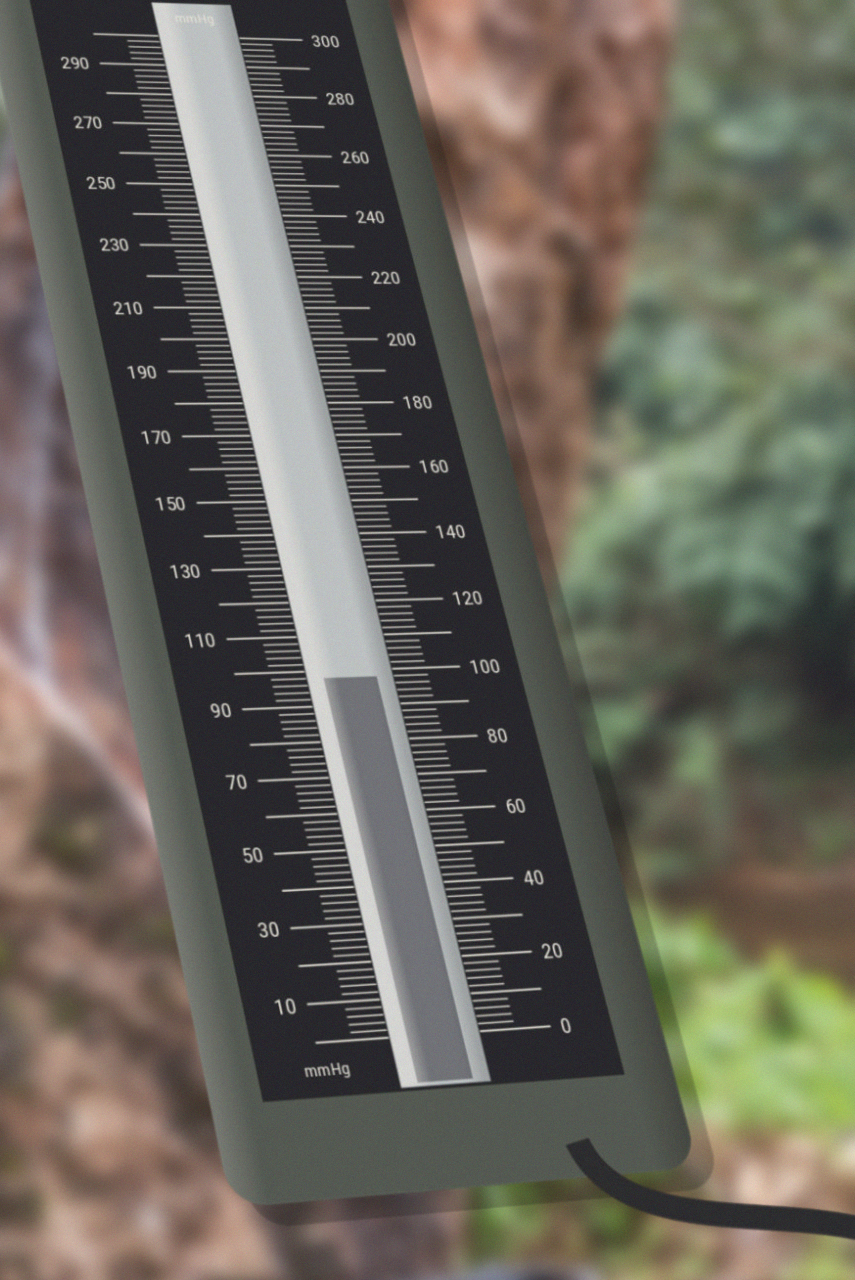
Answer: 98; mmHg
